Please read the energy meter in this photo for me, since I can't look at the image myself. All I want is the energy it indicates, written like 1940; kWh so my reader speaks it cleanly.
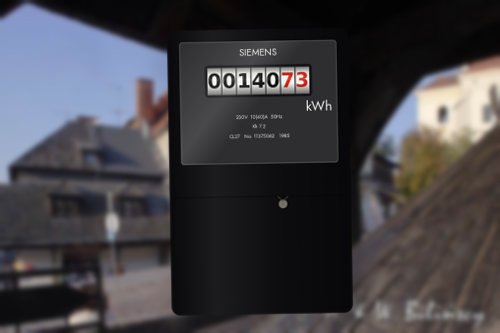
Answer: 140.73; kWh
